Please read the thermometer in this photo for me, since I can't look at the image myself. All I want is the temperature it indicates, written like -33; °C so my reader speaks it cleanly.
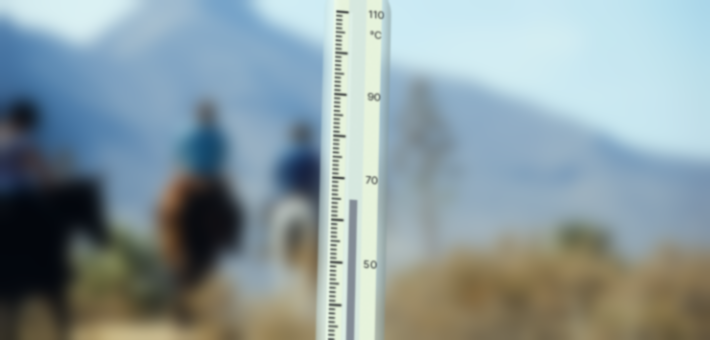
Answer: 65; °C
